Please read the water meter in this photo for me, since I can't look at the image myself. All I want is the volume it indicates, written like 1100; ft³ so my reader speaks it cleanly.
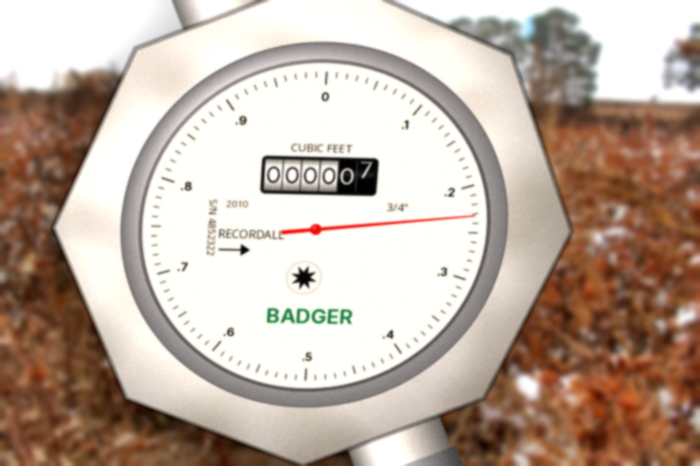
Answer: 7.23; ft³
